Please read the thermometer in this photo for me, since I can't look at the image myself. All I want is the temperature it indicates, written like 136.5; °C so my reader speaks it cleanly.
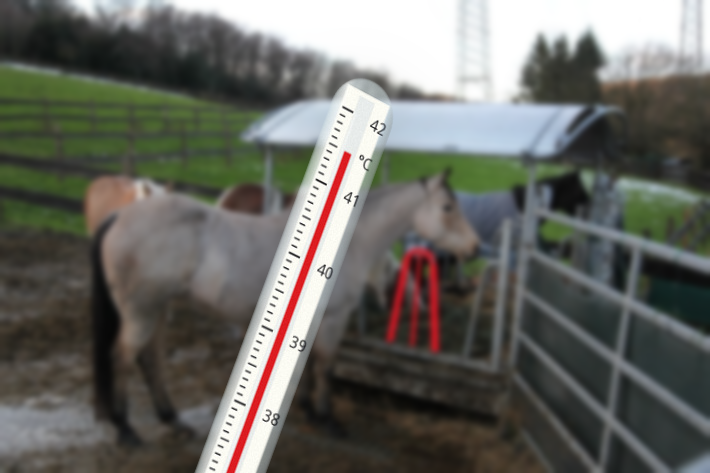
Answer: 41.5; °C
